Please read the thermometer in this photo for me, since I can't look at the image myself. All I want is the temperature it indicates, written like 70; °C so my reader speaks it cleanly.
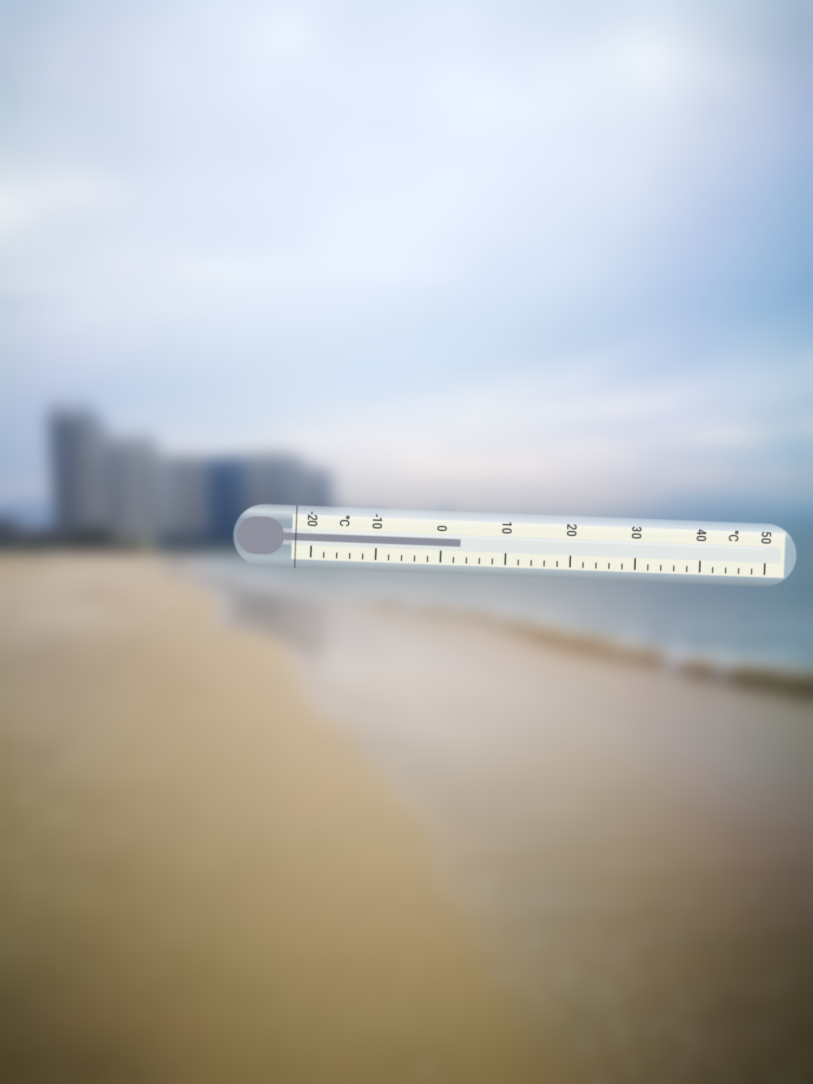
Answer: 3; °C
